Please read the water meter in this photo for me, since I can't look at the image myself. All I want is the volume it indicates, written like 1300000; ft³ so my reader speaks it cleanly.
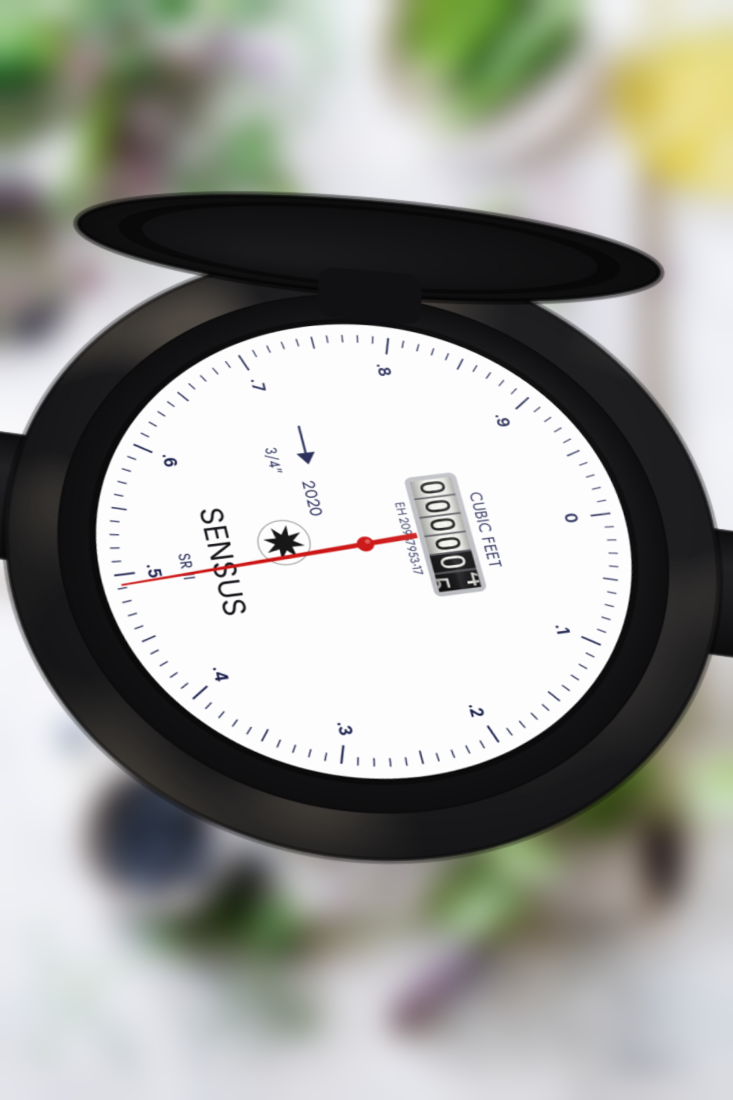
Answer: 4.49; ft³
